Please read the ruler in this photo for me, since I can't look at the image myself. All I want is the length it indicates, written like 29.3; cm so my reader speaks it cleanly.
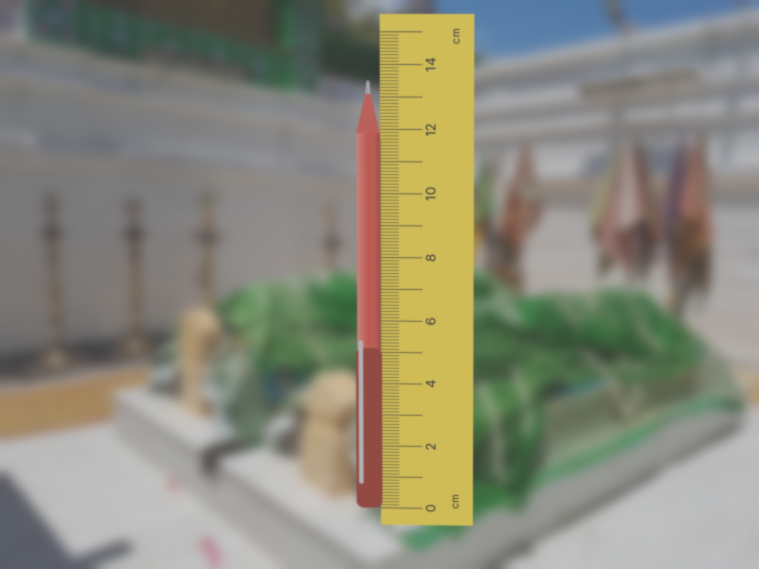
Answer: 13.5; cm
